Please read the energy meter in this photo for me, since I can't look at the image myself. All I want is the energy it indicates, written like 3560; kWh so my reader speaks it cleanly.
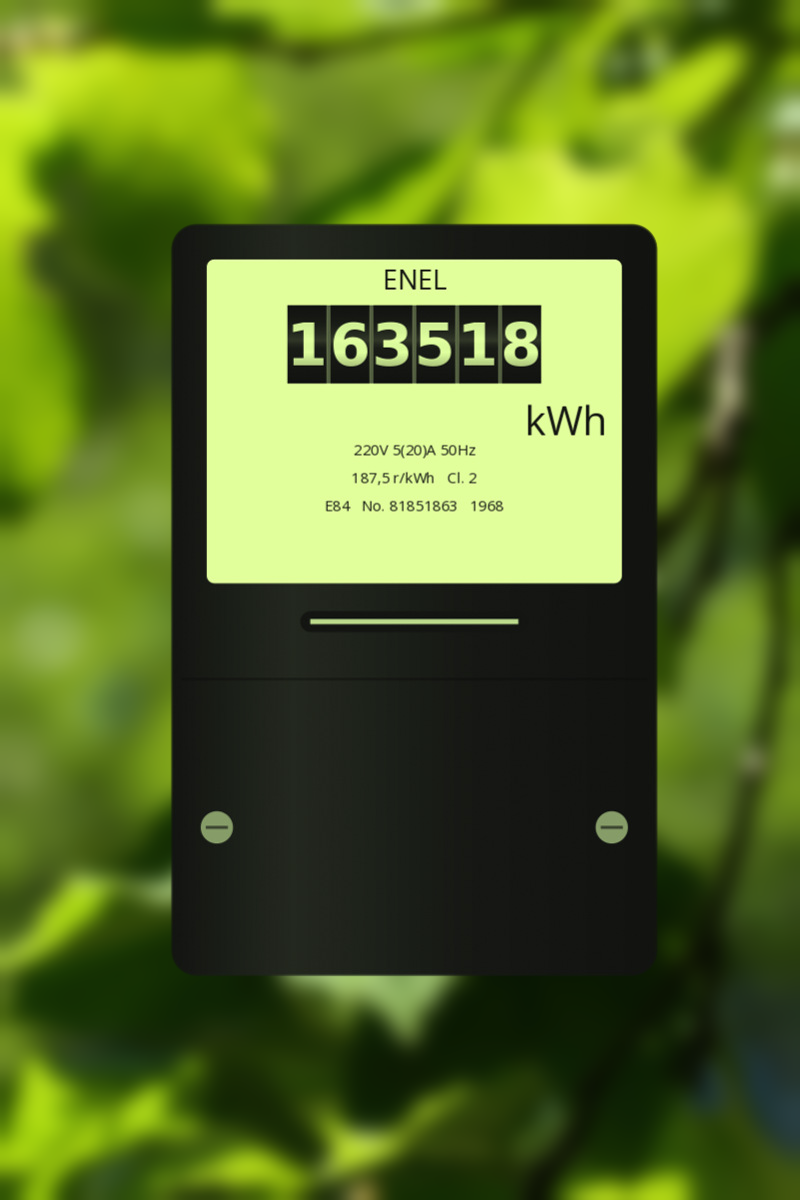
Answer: 163518; kWh
